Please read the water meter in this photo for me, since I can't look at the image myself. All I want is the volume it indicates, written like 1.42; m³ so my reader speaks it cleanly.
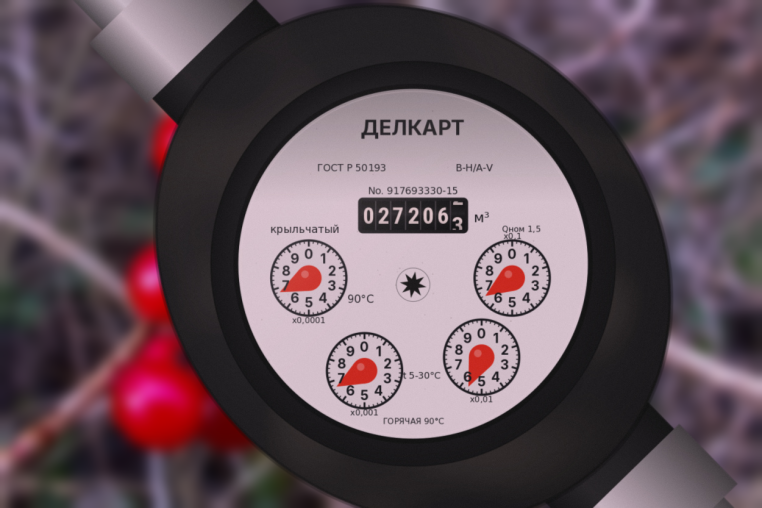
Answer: 272062.6566; m³
